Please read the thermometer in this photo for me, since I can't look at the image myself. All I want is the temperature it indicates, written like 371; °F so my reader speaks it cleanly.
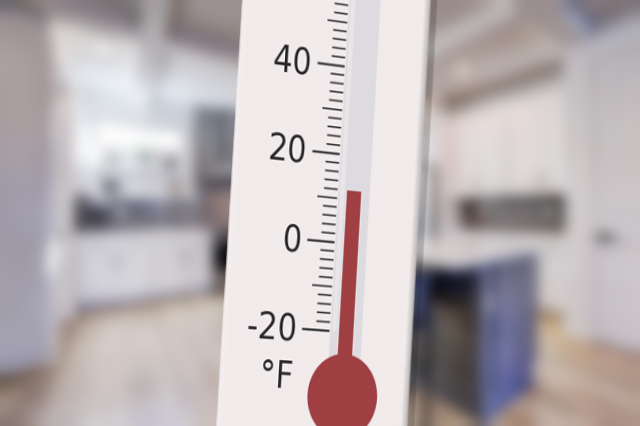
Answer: 12; °F
